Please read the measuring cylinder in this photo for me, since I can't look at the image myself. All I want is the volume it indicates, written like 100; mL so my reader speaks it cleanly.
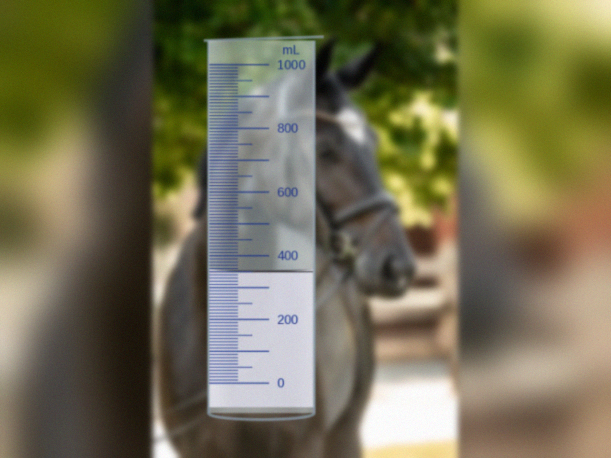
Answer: 350; mL
